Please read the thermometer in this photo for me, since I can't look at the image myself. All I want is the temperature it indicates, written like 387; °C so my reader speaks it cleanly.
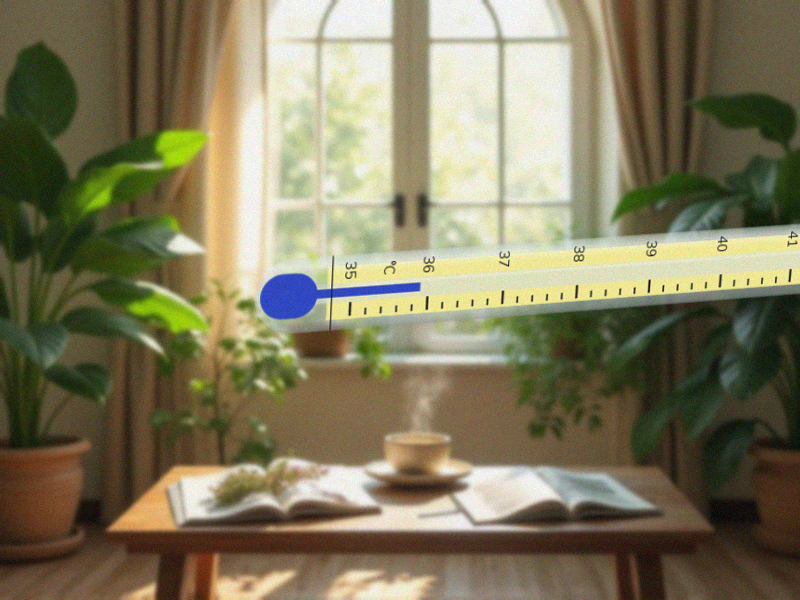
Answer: 35.9; °C
